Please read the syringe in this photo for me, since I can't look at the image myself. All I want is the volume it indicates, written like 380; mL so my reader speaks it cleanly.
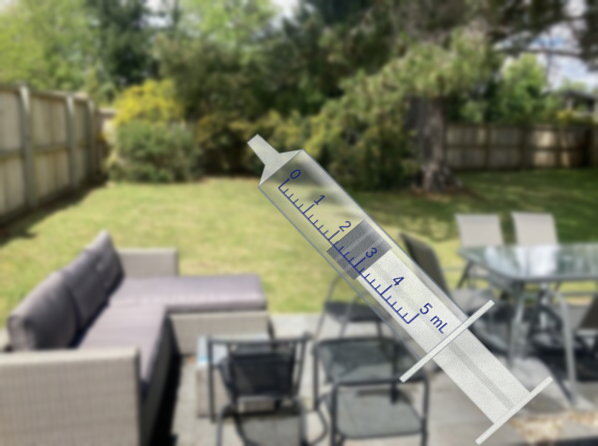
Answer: 2.2; mL
